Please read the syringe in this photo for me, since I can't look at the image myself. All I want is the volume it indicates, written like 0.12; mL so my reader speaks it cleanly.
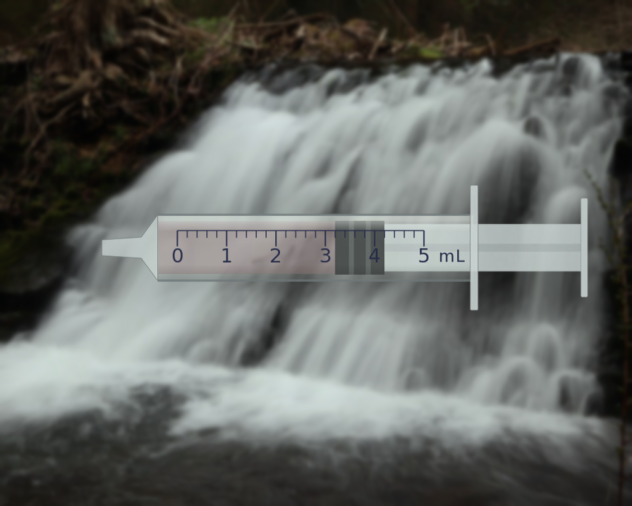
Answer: 3.2; mL
